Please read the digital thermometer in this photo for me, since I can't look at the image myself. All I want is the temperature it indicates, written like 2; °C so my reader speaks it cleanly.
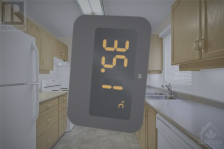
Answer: 35.1; °C
